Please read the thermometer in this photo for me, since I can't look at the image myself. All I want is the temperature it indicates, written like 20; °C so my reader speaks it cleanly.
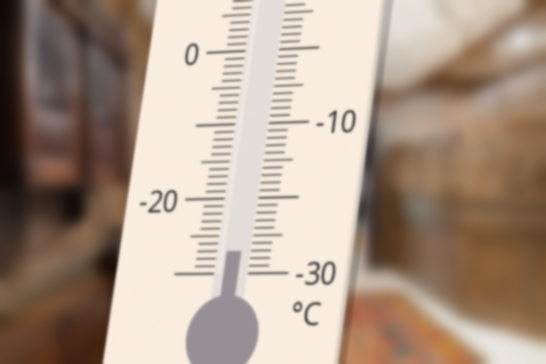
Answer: -27; °C
